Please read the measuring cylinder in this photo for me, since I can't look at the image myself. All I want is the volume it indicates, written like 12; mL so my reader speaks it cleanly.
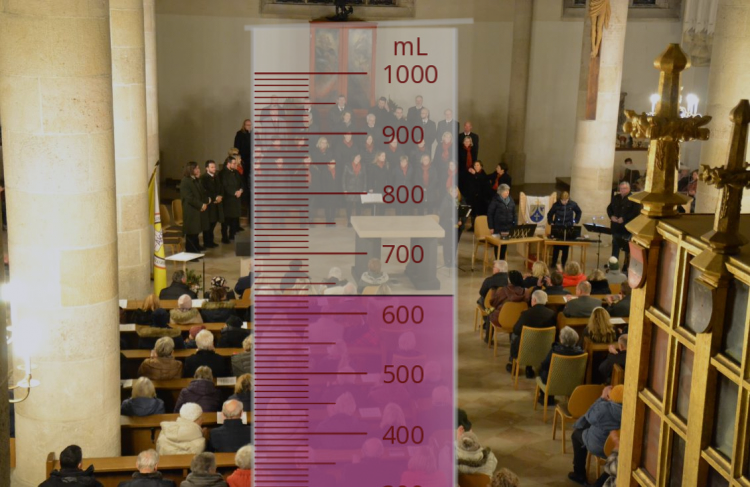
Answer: 630; mL
